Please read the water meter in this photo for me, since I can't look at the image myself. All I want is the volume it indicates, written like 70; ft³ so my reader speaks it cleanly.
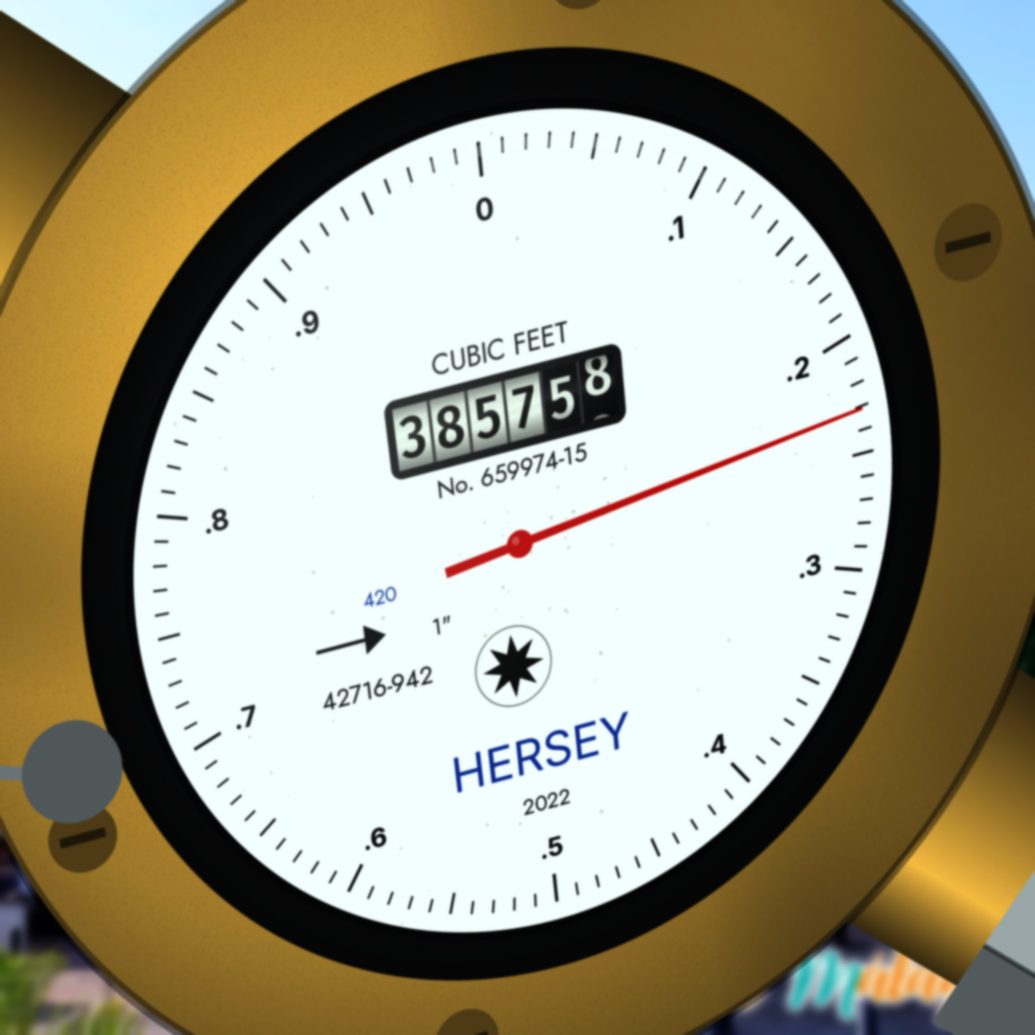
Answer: 385758.23; ft³
